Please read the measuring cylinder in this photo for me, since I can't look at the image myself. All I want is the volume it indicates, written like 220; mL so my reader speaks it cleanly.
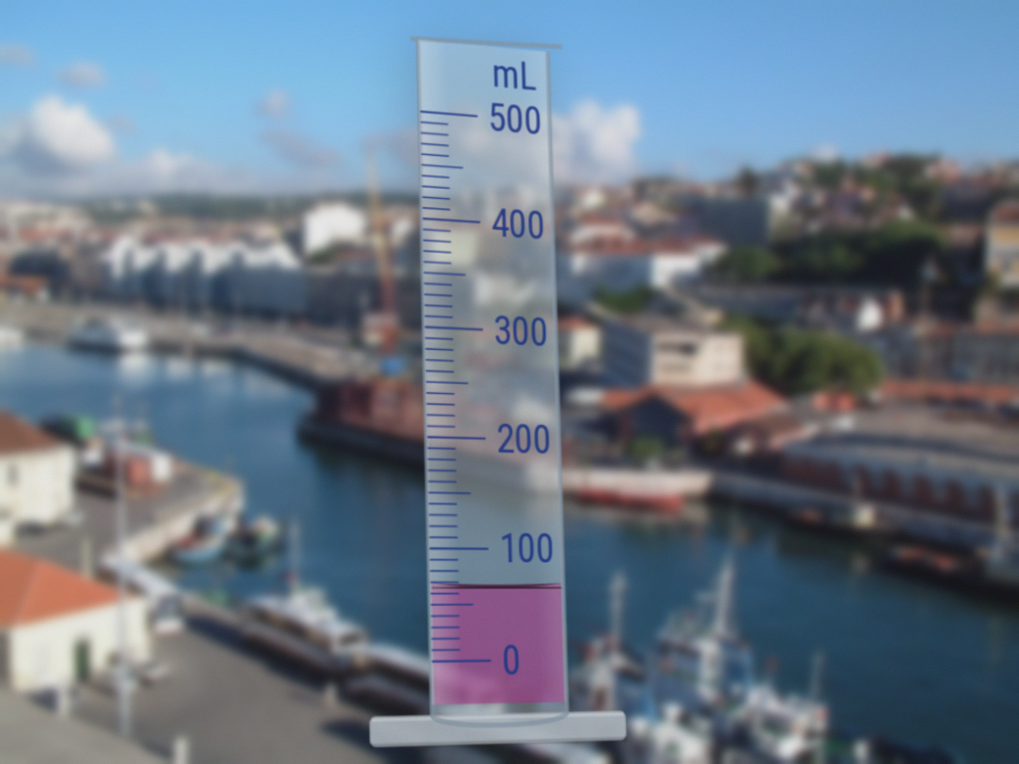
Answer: 65; mL
